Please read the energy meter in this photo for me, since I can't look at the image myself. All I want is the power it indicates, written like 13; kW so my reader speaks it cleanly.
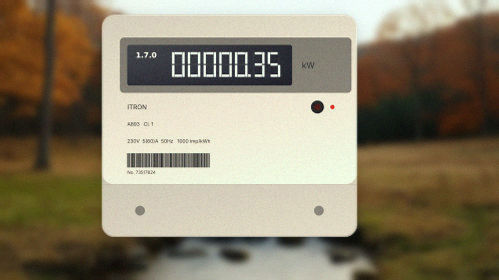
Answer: 0.35; kW
